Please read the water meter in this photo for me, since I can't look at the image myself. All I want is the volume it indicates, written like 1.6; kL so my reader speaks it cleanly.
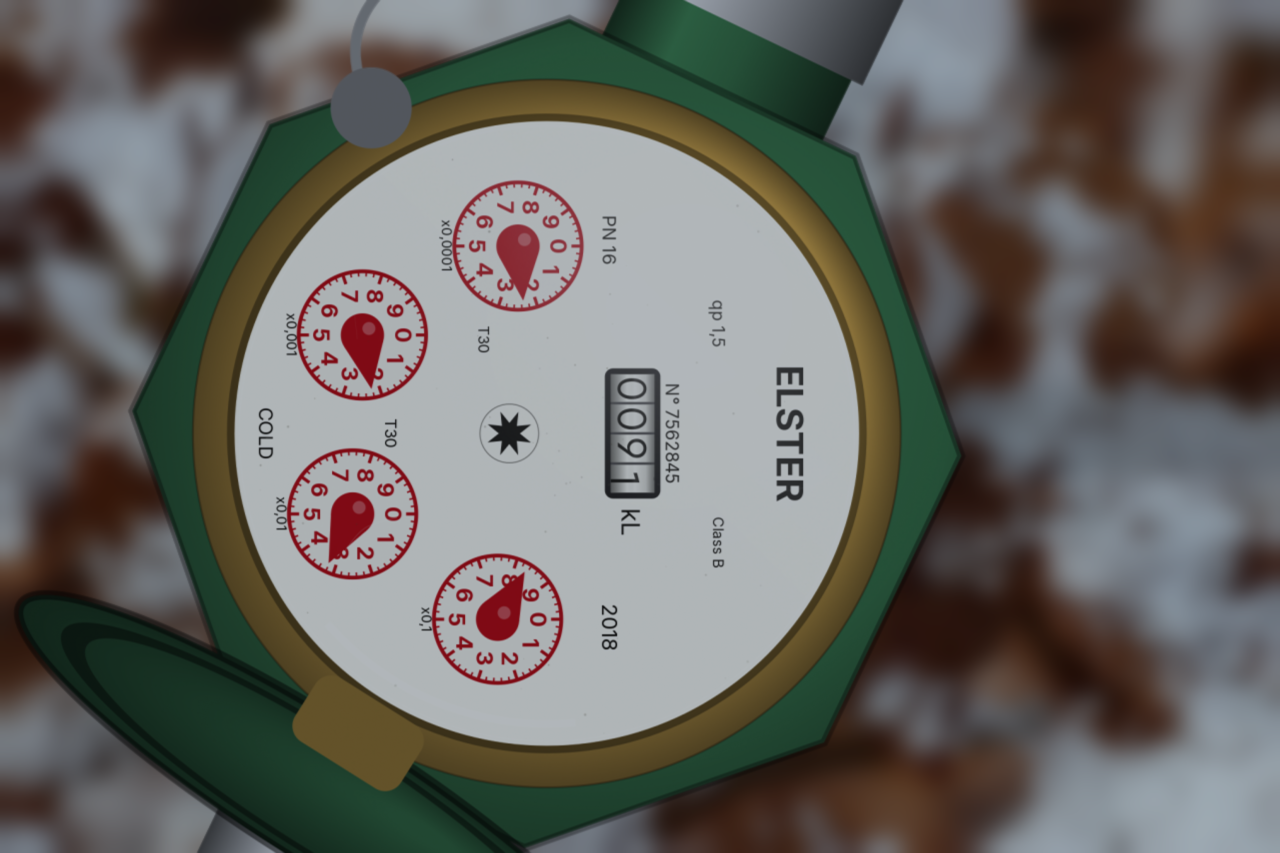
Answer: 90.8322; kL
